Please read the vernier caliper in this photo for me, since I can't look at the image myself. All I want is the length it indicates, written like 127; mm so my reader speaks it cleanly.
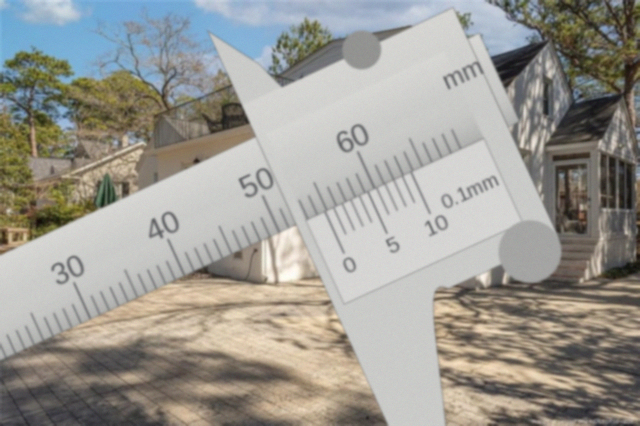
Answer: 54.8; mm
